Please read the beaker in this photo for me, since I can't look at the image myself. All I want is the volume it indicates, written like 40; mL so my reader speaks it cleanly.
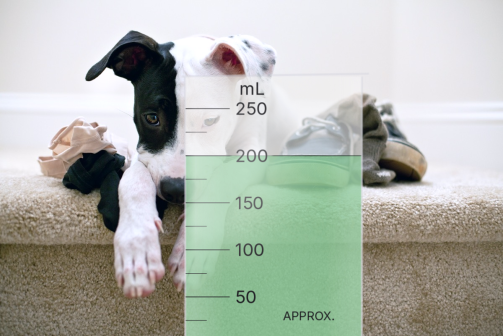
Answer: 200; mL
